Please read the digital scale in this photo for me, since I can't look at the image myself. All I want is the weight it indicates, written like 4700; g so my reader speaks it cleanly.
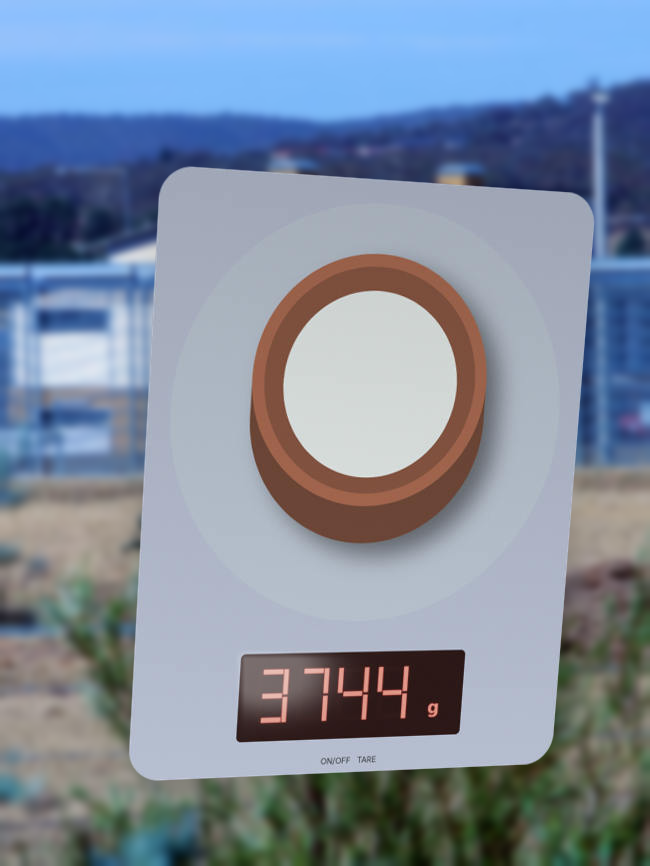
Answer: 3744; g
